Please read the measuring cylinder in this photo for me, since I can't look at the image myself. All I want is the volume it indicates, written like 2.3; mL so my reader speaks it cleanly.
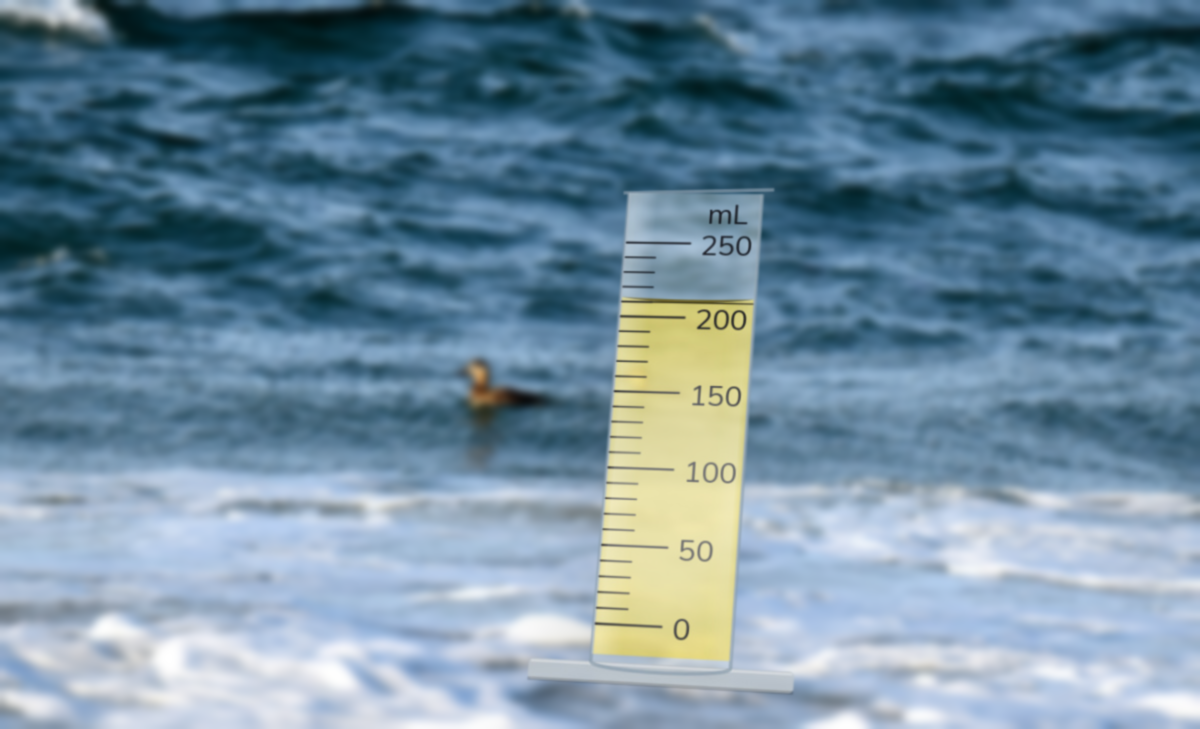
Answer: 210; mL
